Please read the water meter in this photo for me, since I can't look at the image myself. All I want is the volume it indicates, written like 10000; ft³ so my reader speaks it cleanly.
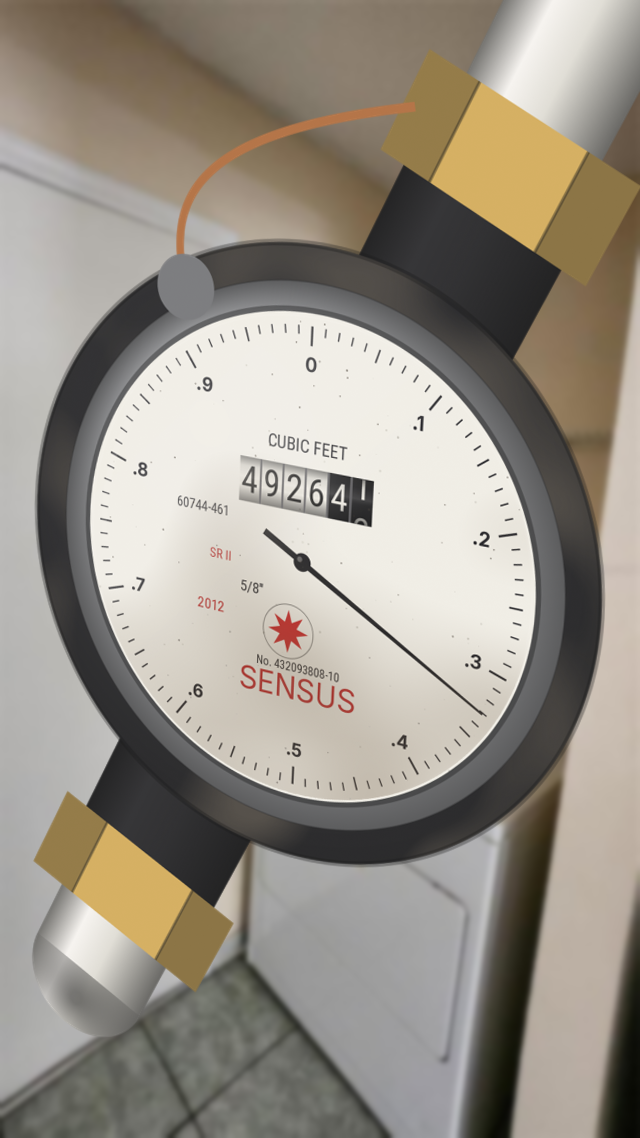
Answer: 492641.33; ft³
